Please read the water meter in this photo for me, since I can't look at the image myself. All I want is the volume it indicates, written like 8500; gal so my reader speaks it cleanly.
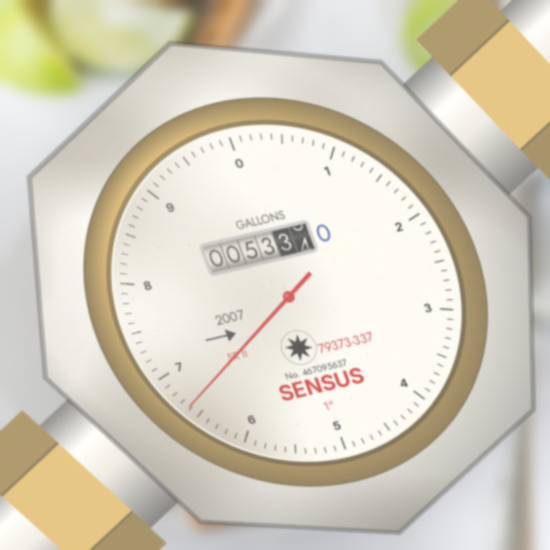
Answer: 53336.6; gal
